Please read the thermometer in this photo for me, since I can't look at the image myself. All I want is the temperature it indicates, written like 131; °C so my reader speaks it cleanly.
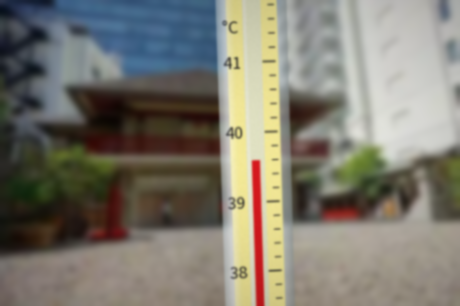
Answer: 39.6; °C
